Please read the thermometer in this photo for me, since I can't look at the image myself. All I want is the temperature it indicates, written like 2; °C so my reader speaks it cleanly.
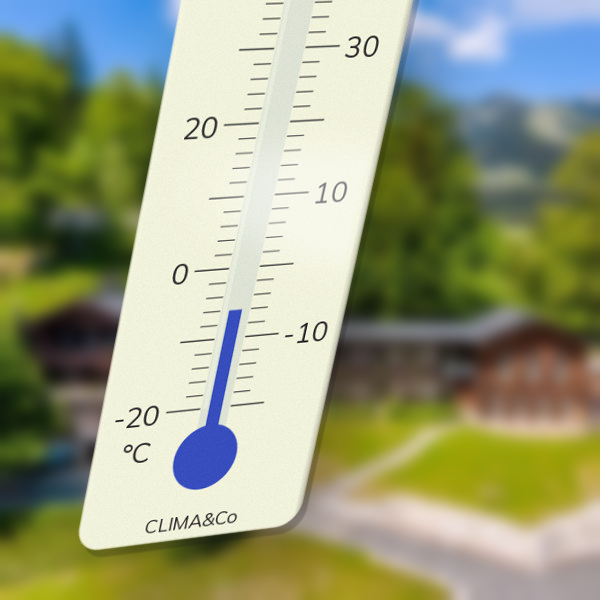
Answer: -6; °C
